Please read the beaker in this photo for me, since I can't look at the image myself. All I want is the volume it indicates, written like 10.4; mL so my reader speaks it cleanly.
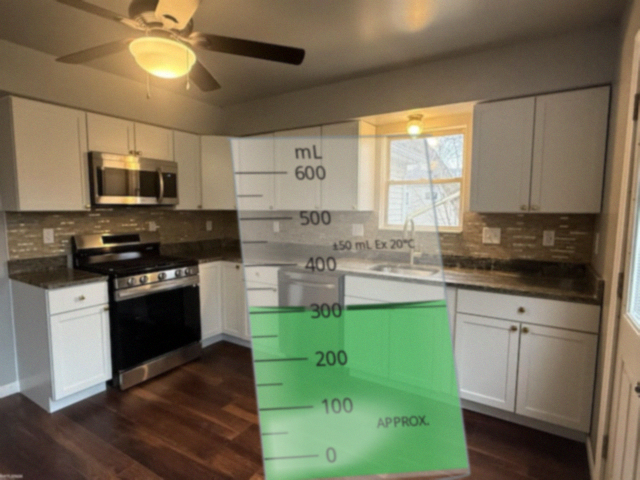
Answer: 300; mL
